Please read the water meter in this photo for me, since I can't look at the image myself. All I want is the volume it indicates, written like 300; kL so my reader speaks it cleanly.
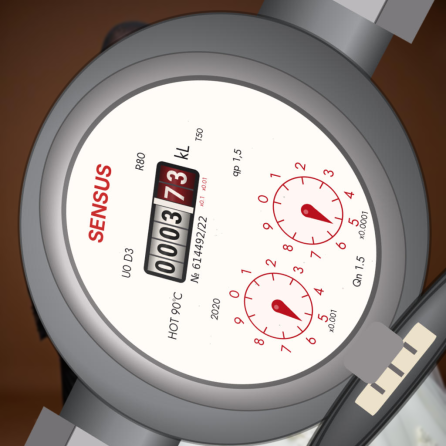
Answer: 3.7355; kL
